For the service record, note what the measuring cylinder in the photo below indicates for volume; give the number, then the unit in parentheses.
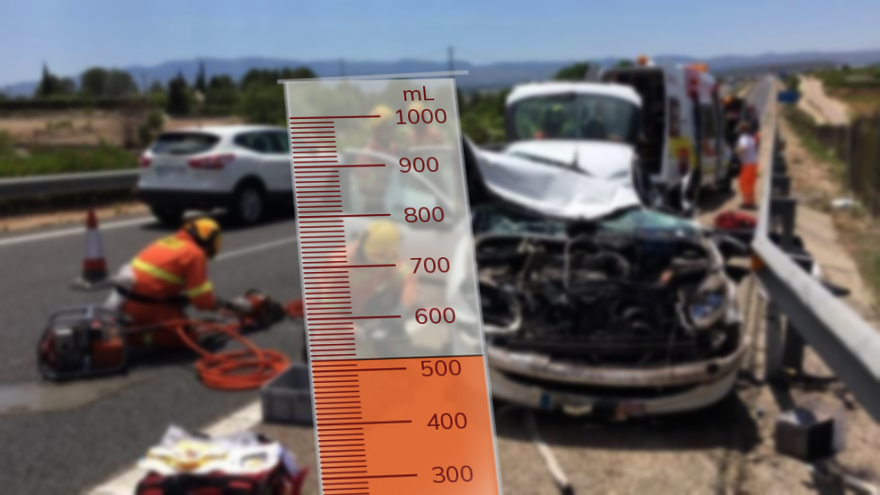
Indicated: 520 (mL)
